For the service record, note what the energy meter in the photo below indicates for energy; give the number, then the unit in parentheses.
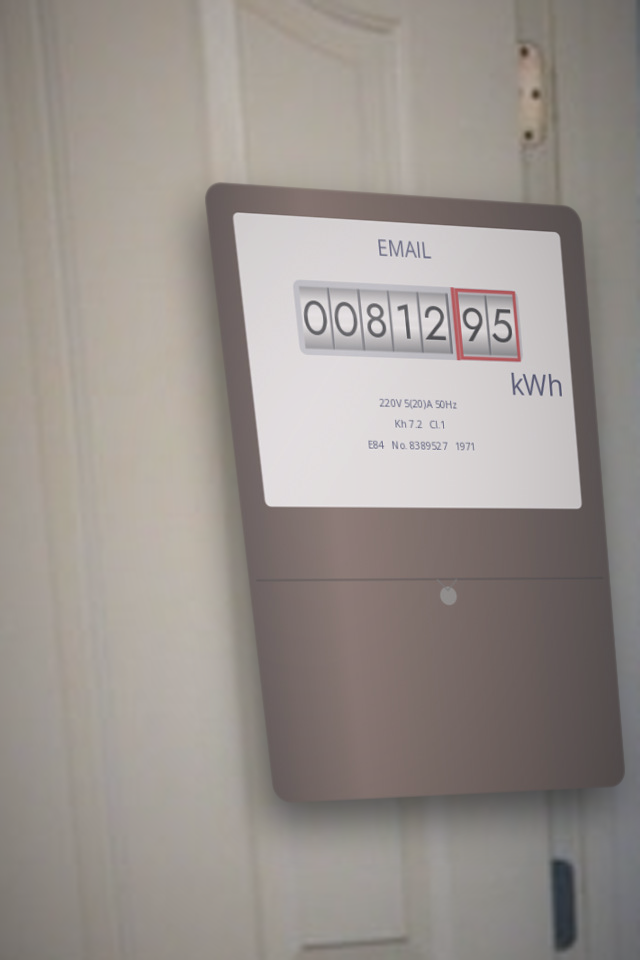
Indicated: 812.95 (kWh)
